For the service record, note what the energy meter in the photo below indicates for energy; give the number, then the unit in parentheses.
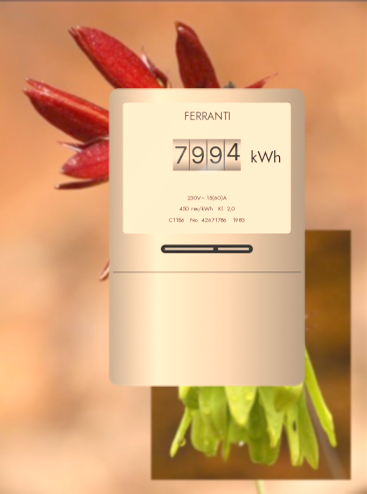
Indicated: 7994 (kWh)
